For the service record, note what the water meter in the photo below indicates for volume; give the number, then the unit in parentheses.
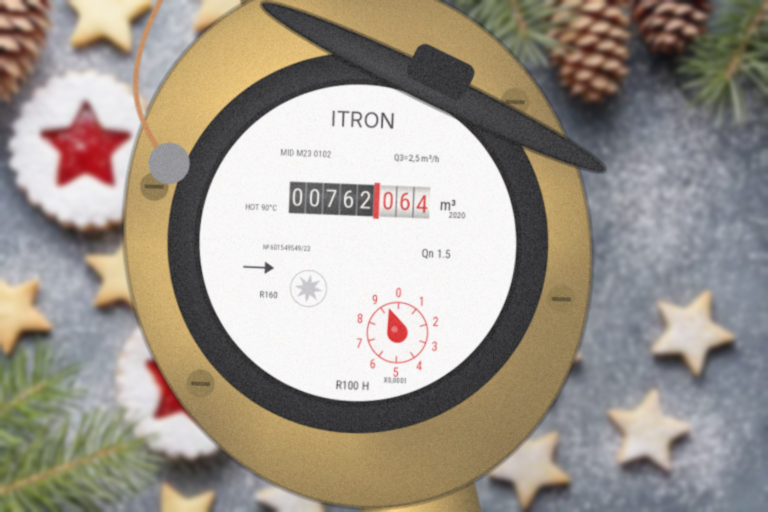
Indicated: 762.0639 (m³)
